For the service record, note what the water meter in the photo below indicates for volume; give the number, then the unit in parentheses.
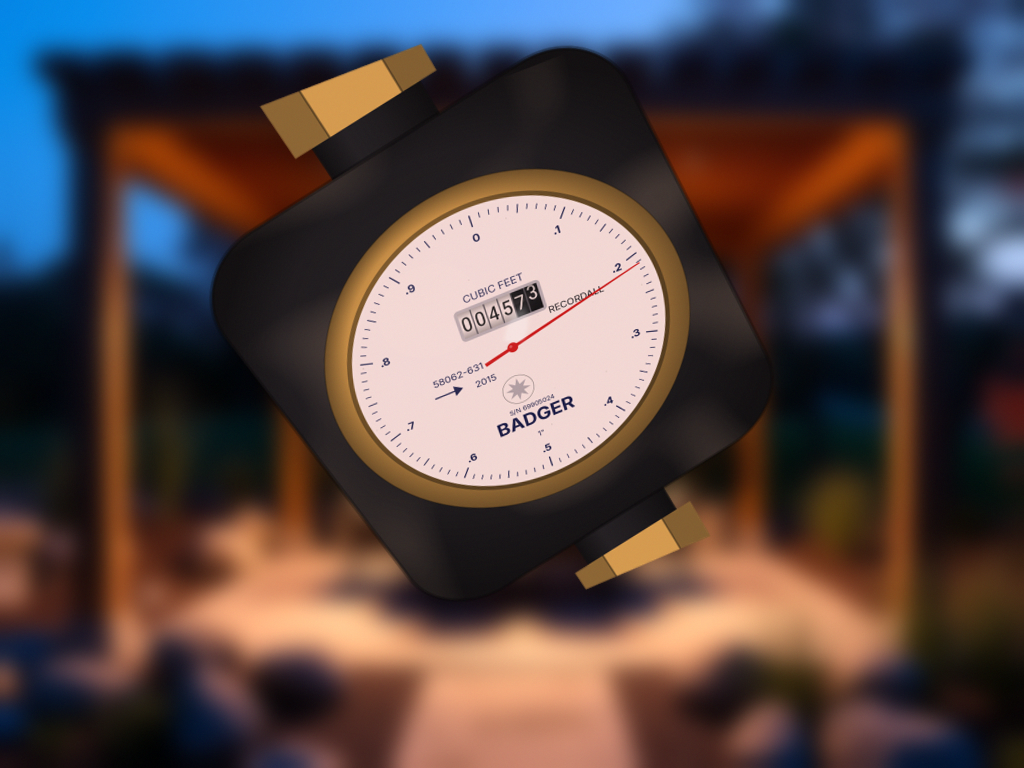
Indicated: 4573.21 (ft³)
